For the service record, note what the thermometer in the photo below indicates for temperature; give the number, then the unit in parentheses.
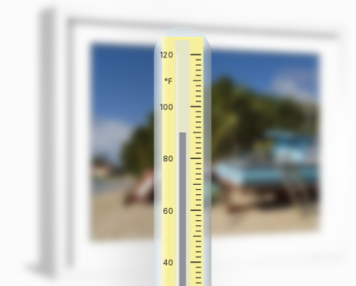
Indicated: 90 (°F)
